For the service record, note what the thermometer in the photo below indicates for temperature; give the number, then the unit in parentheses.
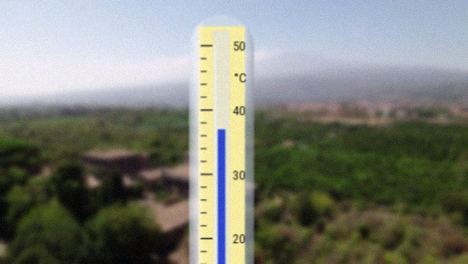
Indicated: 37 (°C)
